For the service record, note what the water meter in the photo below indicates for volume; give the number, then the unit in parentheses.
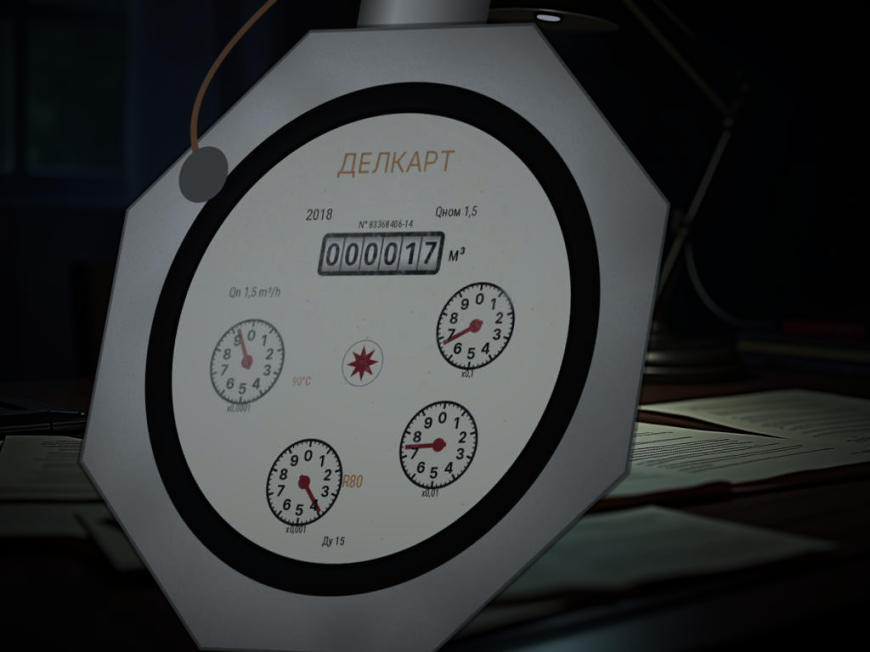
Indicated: 17.6739 (m³)
